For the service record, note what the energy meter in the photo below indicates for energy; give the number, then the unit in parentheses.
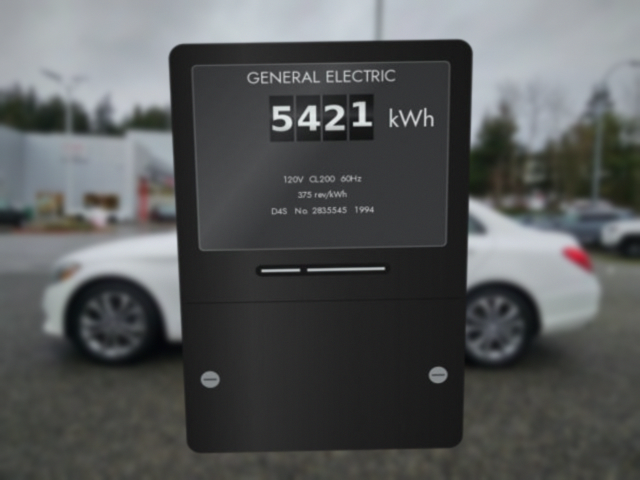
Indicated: 5421 (kWh)
